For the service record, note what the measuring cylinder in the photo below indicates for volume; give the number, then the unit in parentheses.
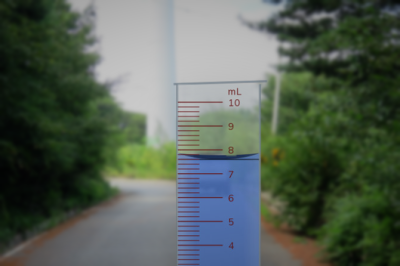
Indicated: 7.6 (mL)
